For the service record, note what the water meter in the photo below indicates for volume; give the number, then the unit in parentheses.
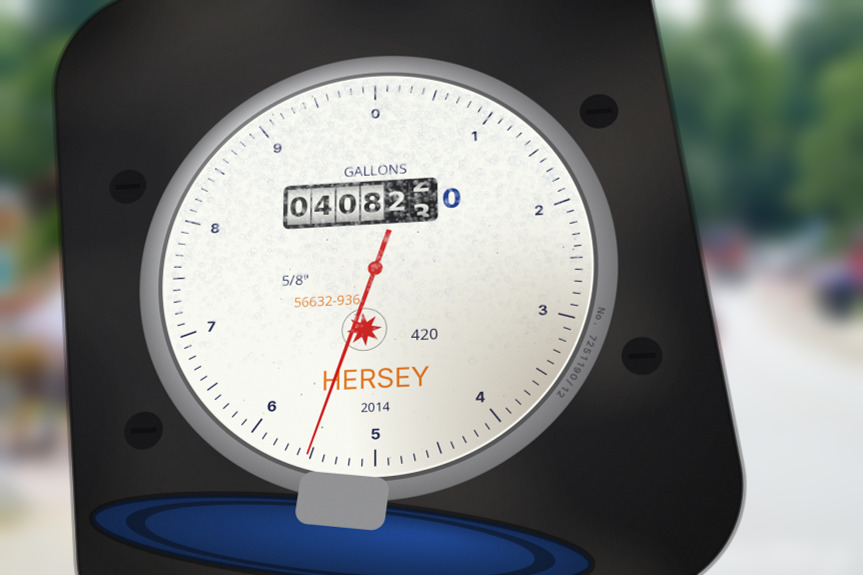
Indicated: 408225.5 (gal)
